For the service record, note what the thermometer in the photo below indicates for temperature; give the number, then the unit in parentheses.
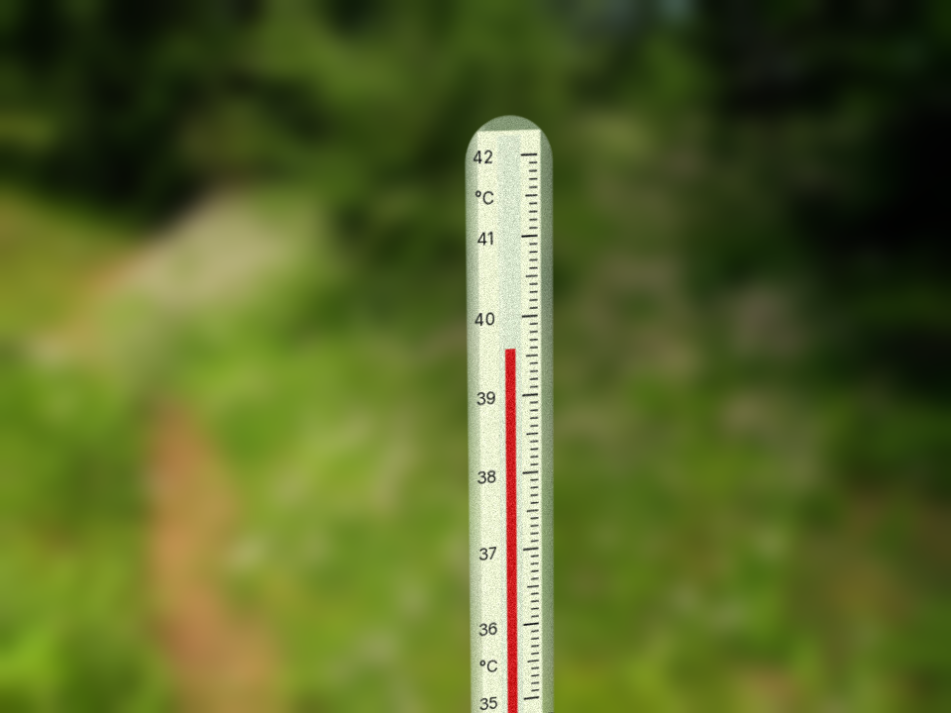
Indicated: 39.6 (°C)
